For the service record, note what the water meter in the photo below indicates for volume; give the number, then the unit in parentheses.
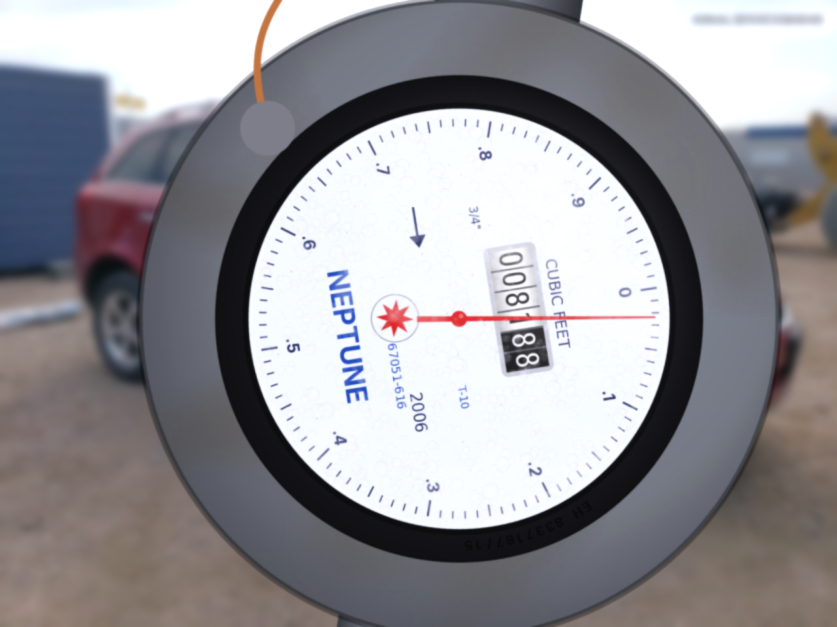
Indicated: 8188.02 (ft³)
